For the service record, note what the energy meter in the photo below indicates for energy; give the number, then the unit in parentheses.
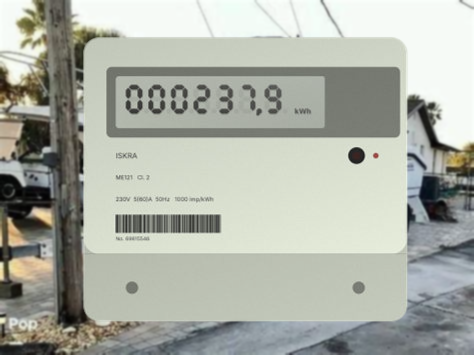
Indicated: 237.9 (kWh)
